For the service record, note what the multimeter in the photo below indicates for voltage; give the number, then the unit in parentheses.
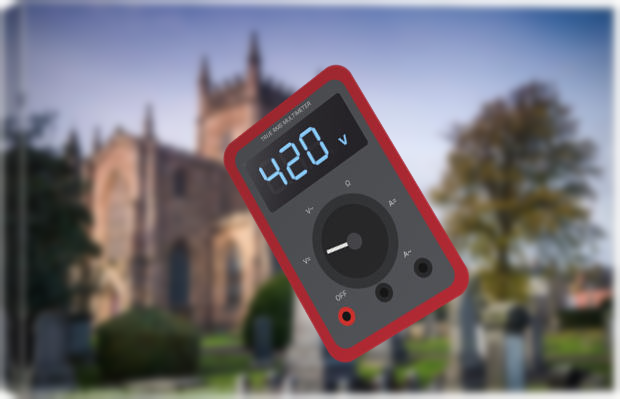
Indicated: 420 (V)
